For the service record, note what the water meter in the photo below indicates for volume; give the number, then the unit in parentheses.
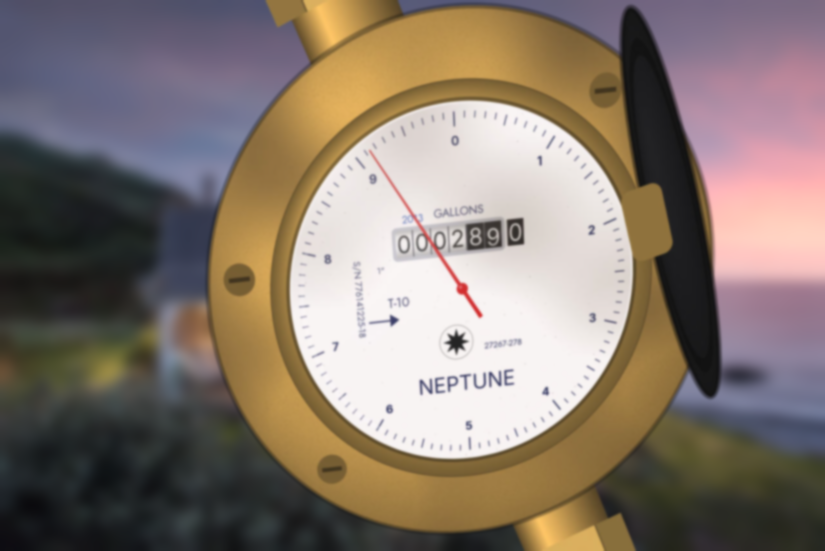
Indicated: 2889.1 (gal)
